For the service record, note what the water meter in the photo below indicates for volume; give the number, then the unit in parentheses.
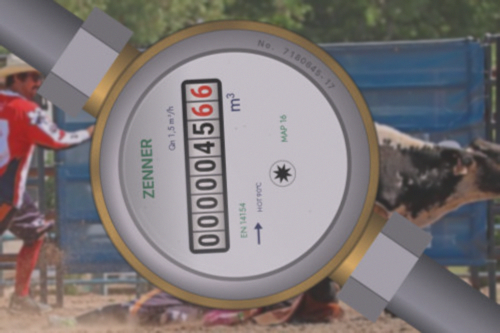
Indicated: 45.66 (m³)
